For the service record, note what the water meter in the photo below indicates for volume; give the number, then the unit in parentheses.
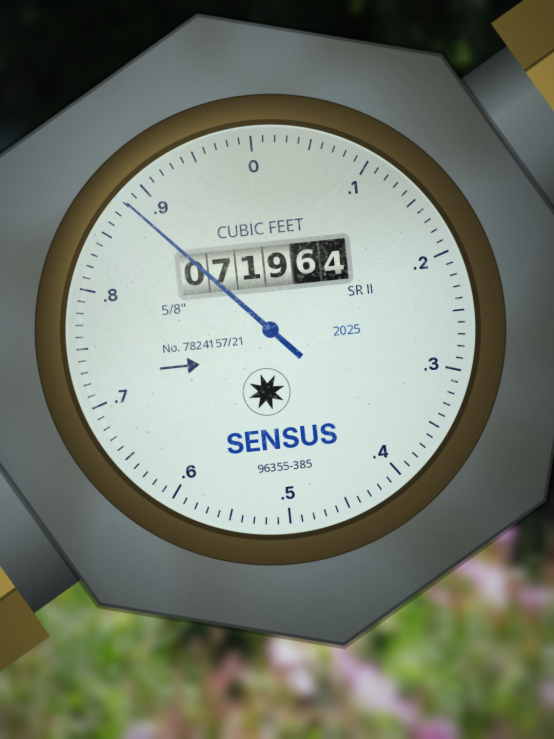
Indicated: 71963.88 (ft³)
